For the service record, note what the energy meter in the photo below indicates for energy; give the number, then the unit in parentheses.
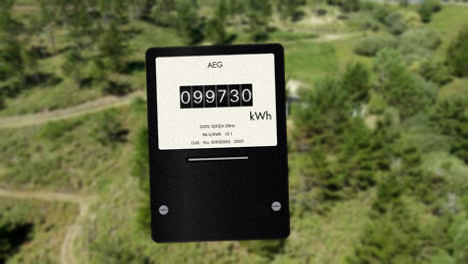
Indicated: 99730 (kWh)
